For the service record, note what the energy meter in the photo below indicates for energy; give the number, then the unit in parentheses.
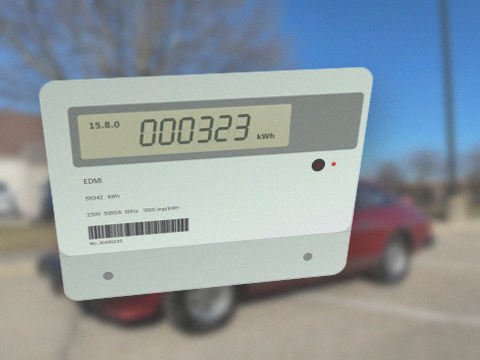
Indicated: 323 (kWh)
